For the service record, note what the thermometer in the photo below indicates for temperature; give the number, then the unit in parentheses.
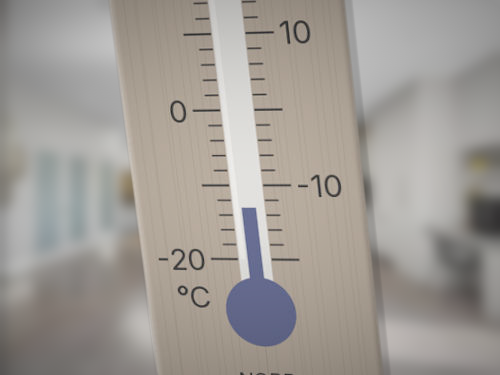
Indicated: -13 (°C)
